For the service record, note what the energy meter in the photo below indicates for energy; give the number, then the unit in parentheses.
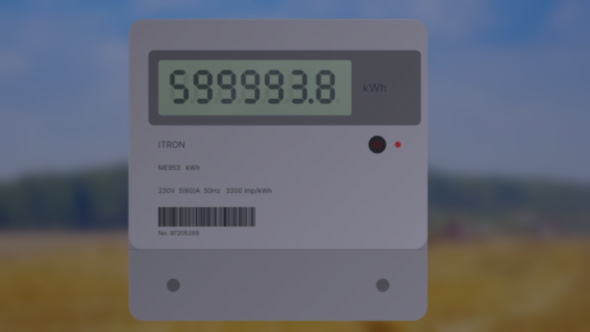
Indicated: 599993.8 (kWh)
